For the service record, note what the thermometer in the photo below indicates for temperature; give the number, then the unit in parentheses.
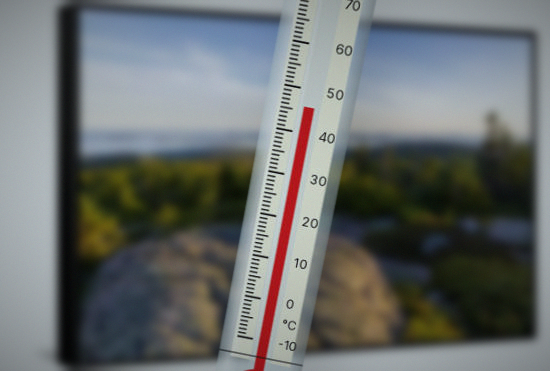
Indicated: 46 (°C)
